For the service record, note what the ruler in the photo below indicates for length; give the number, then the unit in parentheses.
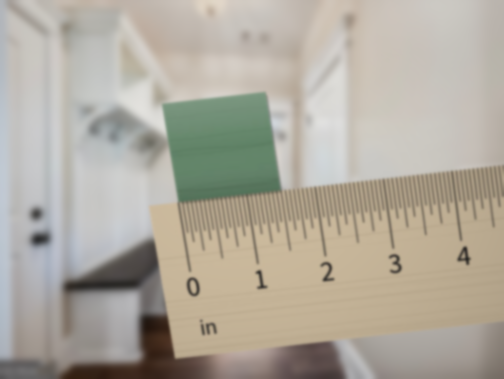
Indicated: 1.5 (in)
